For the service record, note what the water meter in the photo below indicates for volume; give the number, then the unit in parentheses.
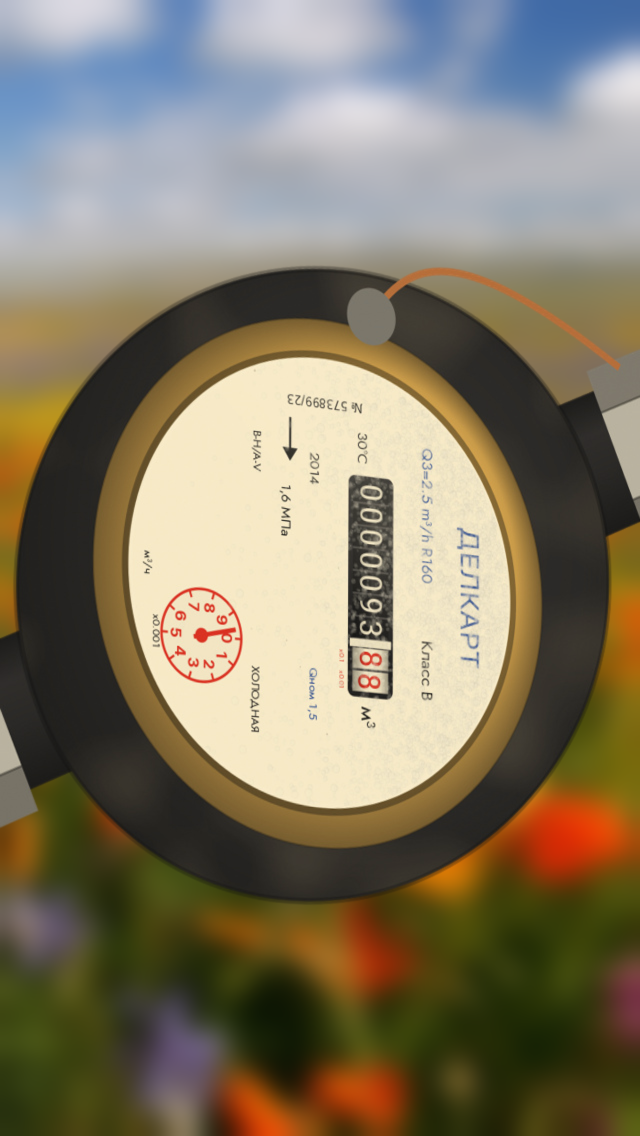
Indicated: 93.879 (m³)
